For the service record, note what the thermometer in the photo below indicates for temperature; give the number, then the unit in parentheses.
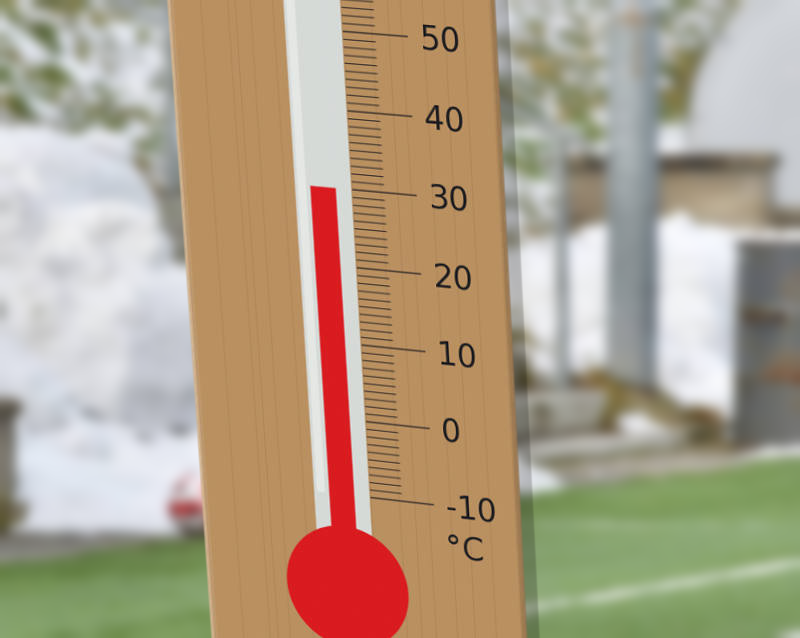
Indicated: 30 (°C)
